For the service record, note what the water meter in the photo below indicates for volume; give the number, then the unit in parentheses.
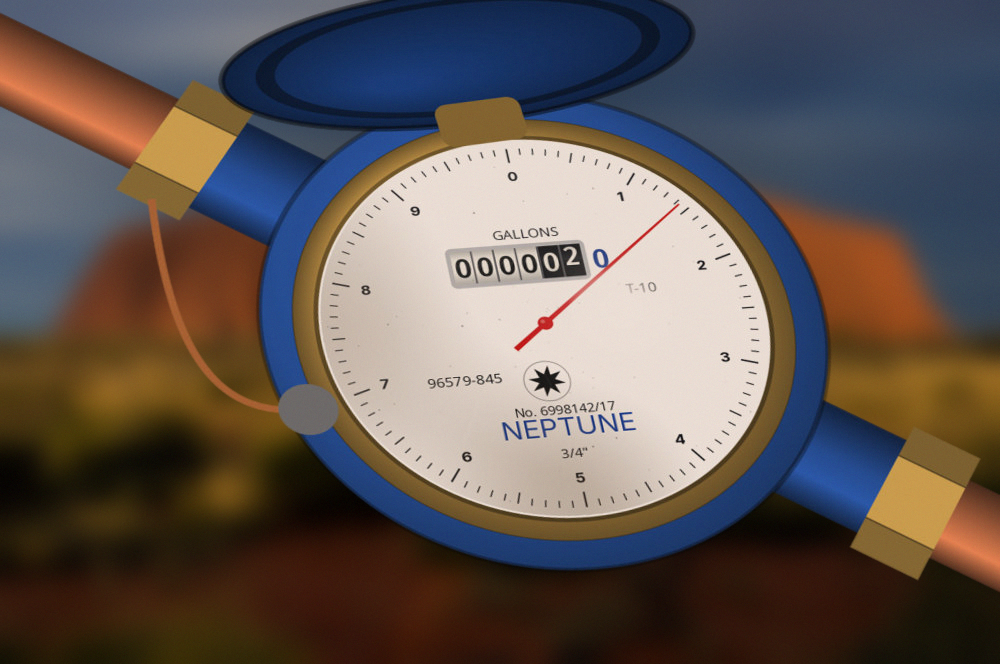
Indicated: 21.4 (gal)
